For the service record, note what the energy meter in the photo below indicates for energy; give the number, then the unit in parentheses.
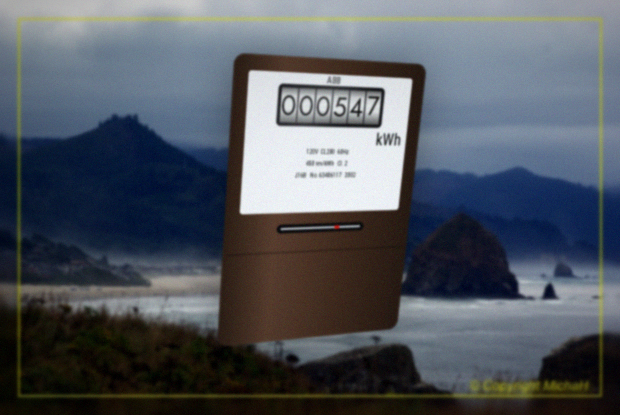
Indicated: 547 (kWh)
